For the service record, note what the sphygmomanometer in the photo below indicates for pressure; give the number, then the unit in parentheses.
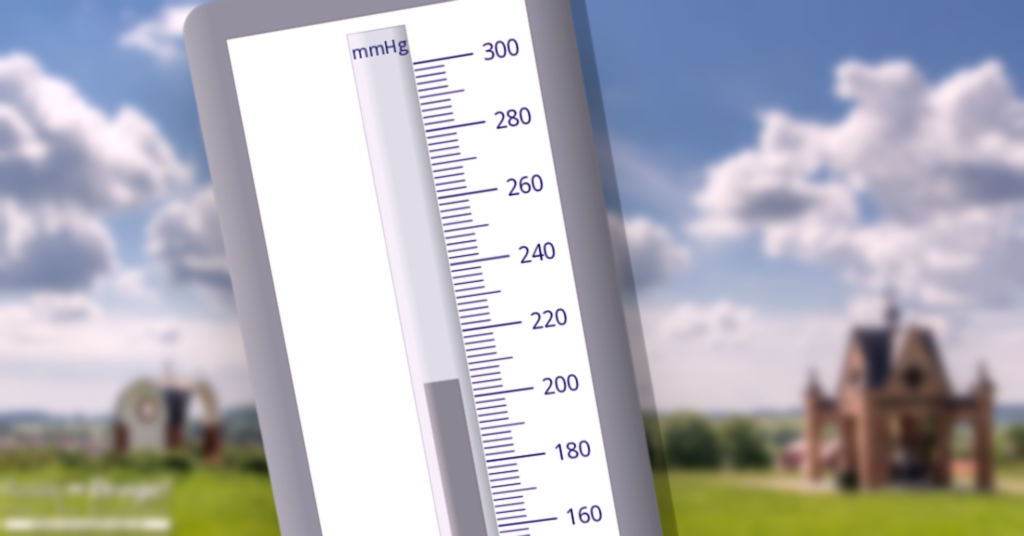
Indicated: 206 (mmHg)
